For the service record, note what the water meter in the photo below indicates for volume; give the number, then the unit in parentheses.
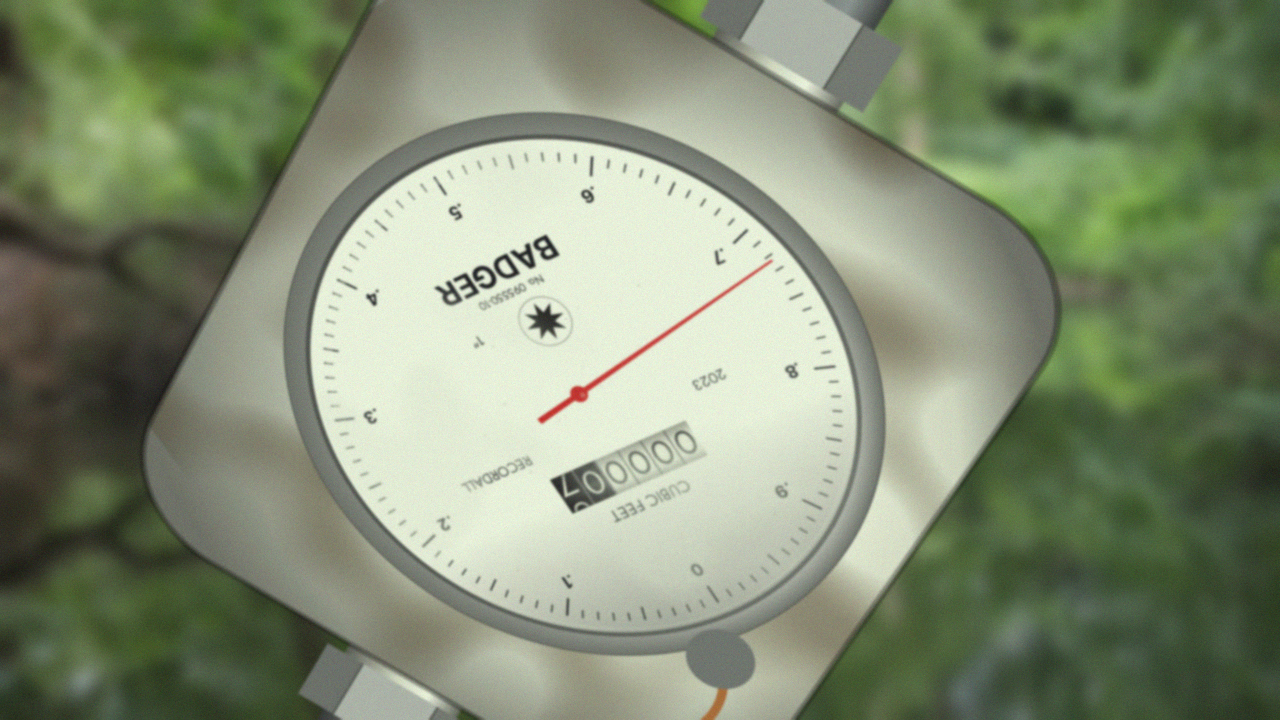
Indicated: 6.72 (ft³)
